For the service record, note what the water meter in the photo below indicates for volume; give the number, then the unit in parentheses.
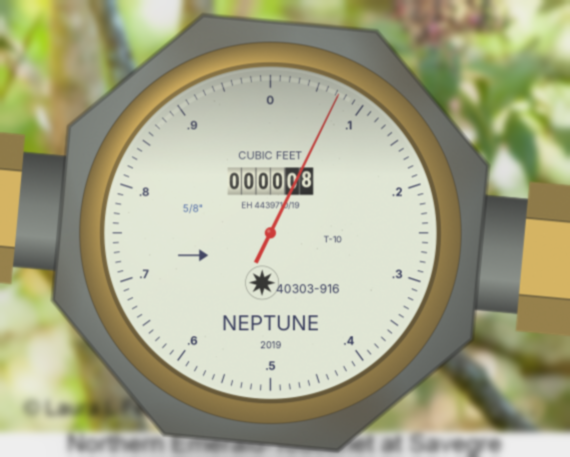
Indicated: 8.07 (ft³)
